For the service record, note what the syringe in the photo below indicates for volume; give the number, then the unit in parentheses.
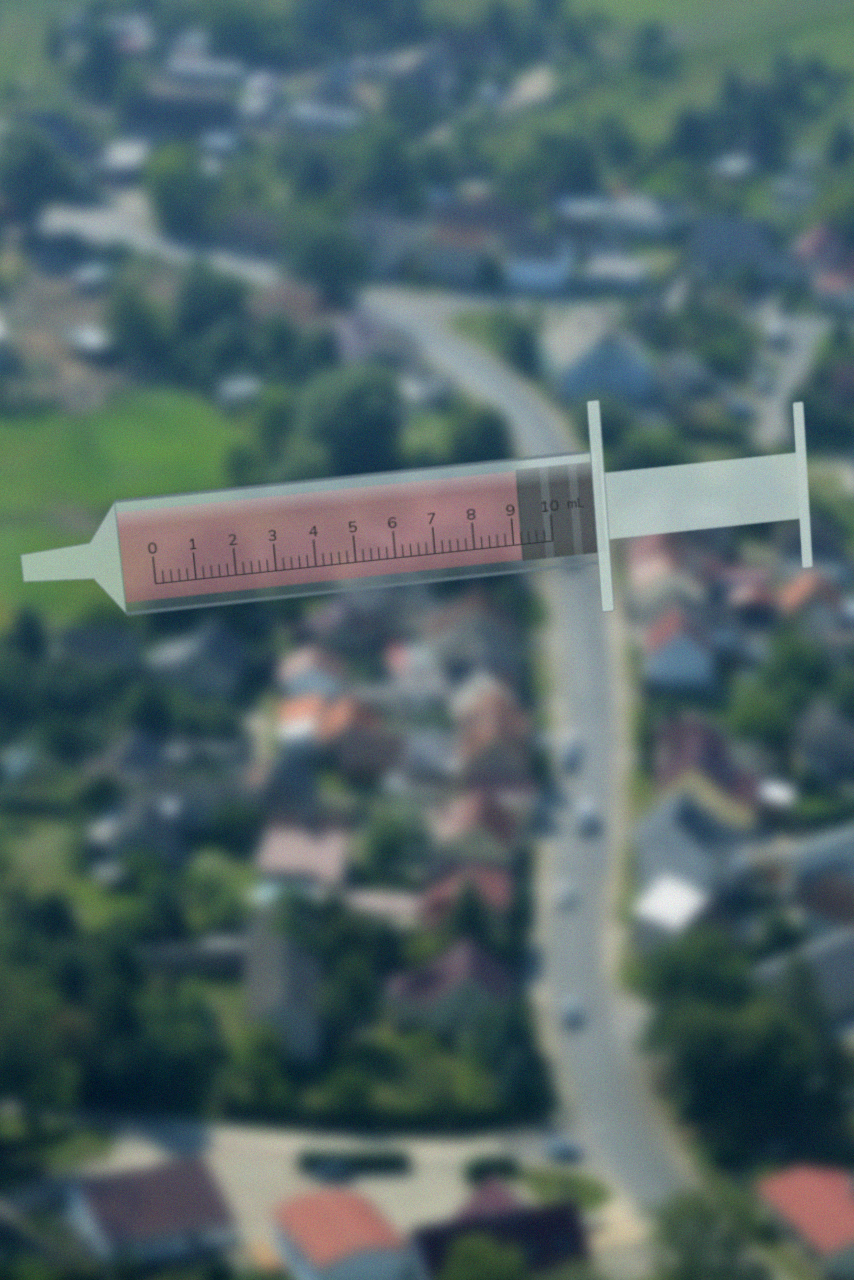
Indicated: 9.2 (mL)
